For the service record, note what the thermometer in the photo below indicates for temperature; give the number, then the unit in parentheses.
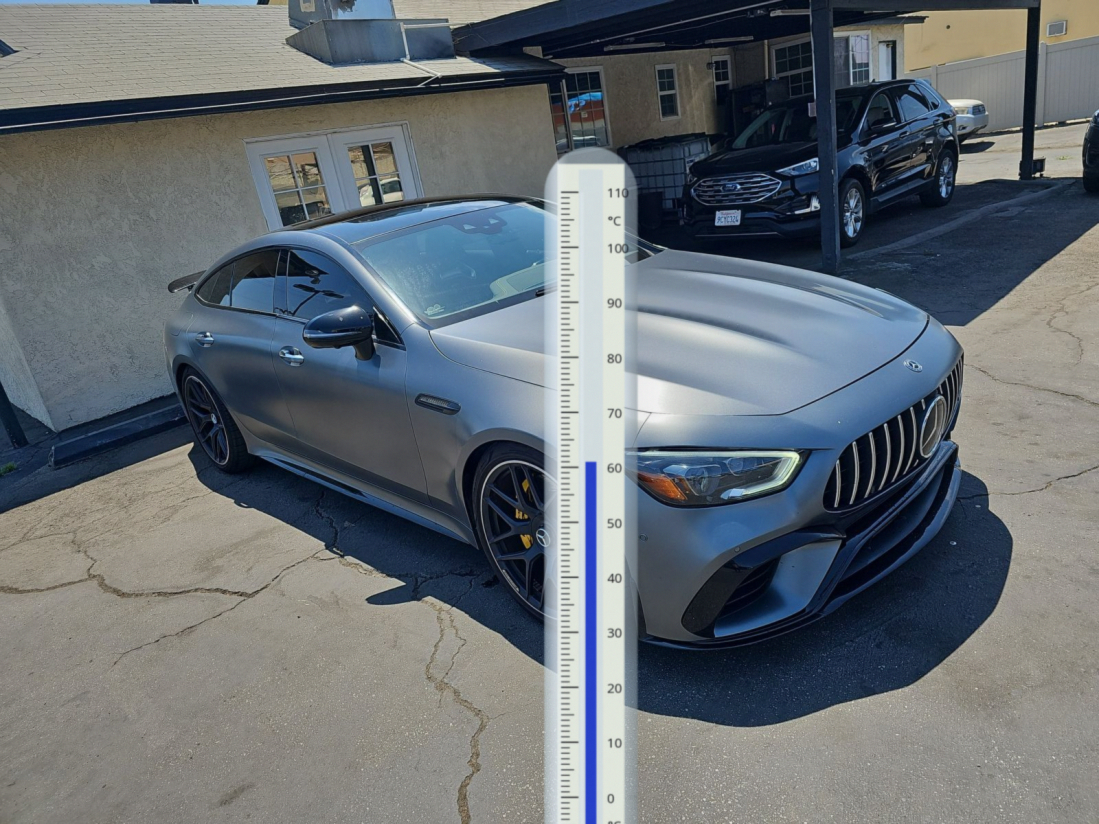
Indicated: 61 (°C)
